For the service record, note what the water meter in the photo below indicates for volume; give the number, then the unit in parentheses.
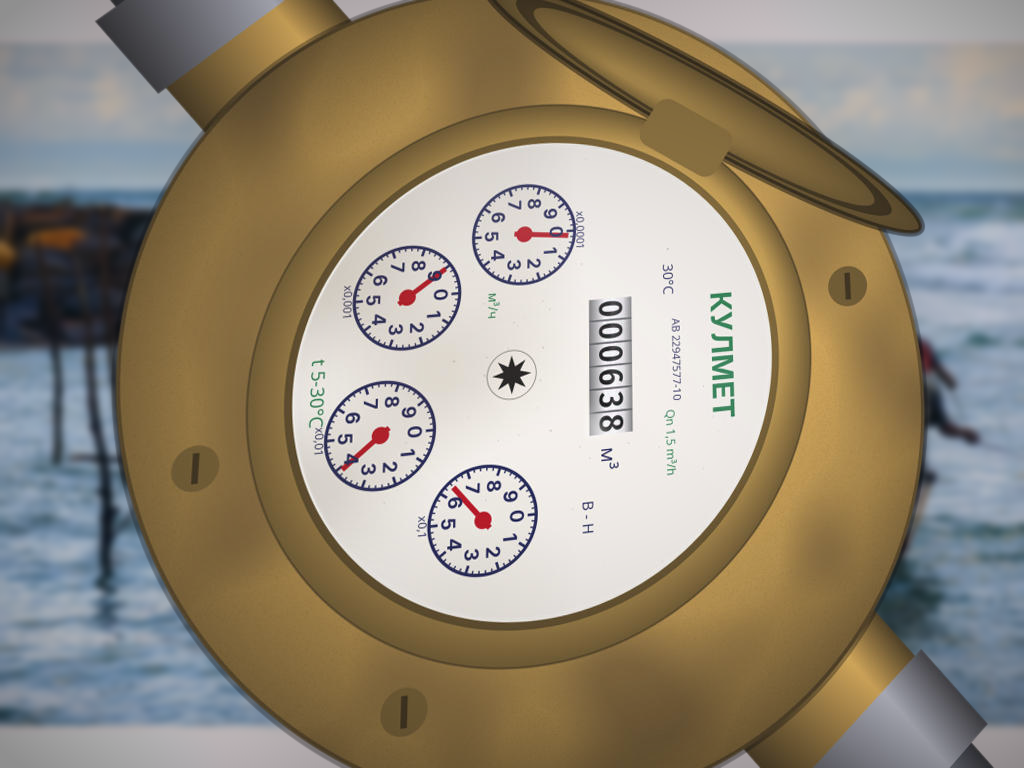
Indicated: 638.6390 (m³)
